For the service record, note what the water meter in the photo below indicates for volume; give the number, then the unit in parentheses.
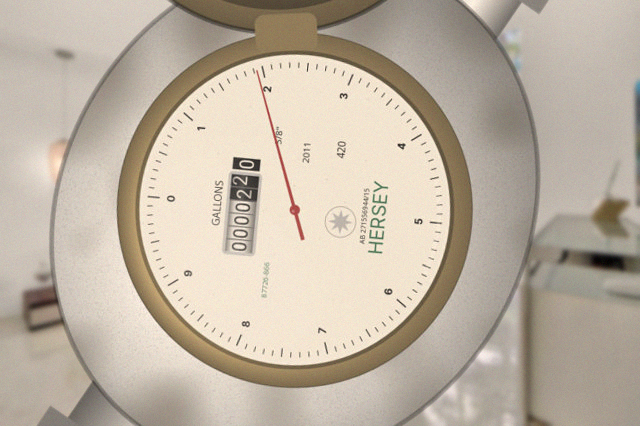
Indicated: 221.9 (gal)
